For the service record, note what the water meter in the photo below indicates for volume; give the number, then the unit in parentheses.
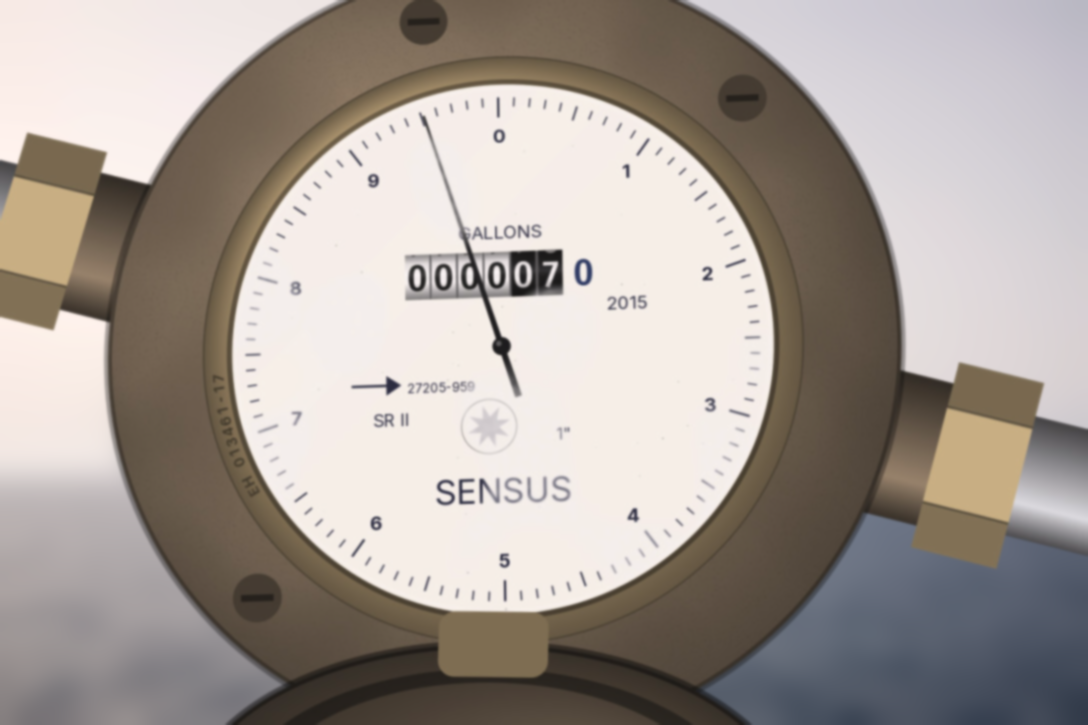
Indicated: 69.5 (gal)
